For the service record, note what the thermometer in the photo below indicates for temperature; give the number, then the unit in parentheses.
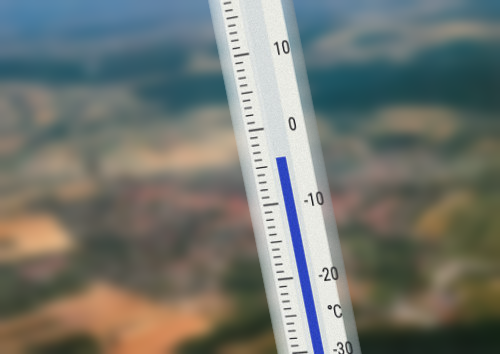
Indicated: -4 (°C)
